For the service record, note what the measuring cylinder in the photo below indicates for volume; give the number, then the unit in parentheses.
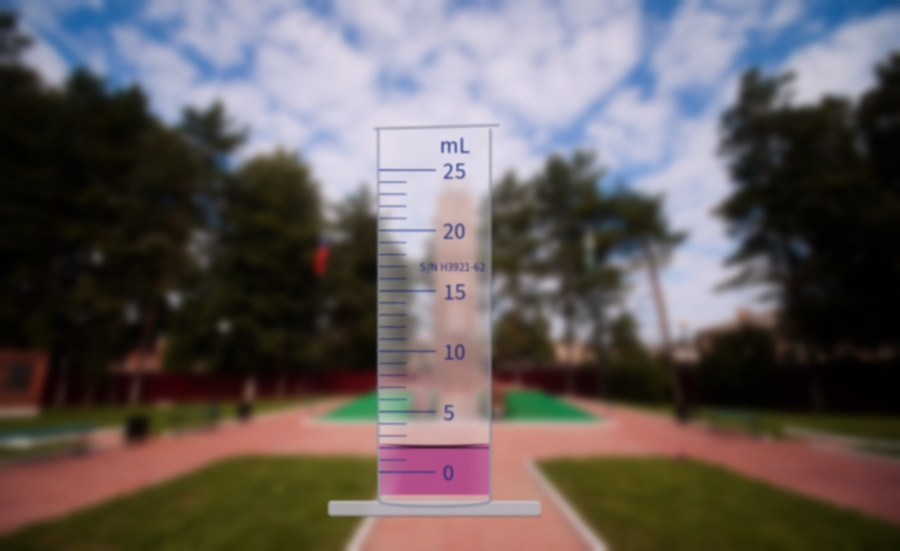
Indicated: 2 (mL)
